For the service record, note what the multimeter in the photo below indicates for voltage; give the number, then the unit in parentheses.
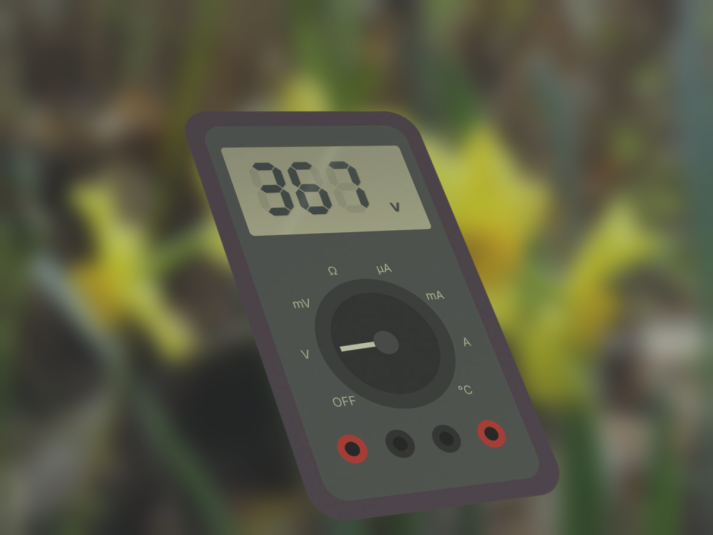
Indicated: 367 (V)
